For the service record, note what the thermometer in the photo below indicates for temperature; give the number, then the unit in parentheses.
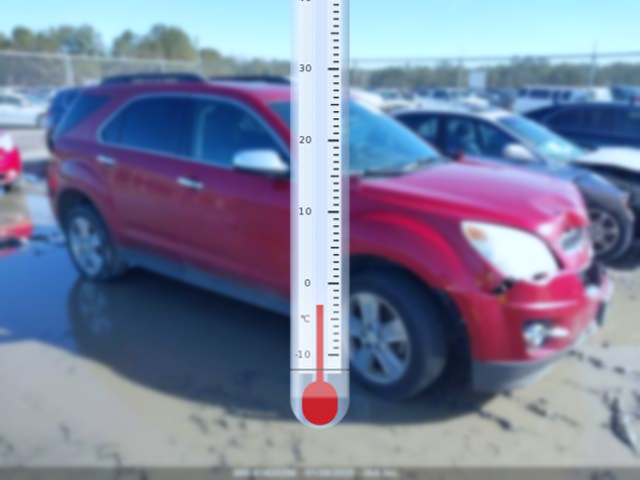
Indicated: -3 (°C)
